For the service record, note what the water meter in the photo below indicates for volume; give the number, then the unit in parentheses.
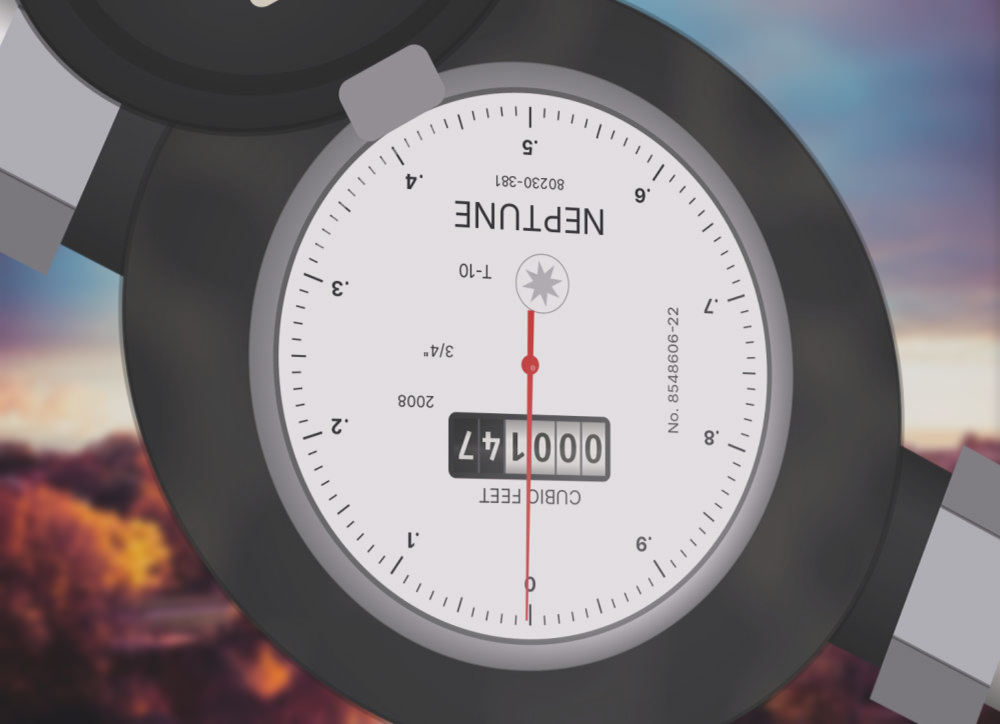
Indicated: 147.00 (ft³)
